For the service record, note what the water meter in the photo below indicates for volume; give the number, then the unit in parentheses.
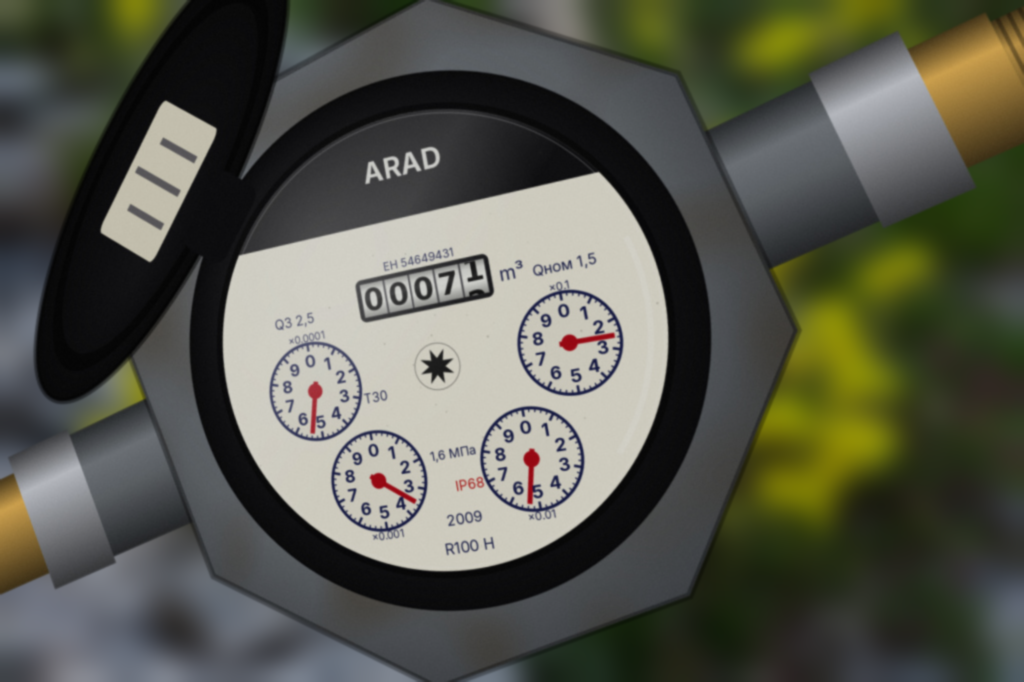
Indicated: 71.2535 (m³)
